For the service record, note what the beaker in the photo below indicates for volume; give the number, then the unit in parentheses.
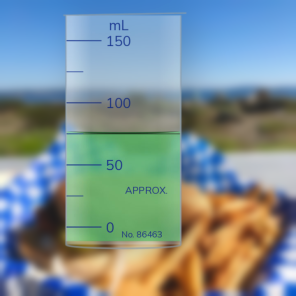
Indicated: 75 (mL)
